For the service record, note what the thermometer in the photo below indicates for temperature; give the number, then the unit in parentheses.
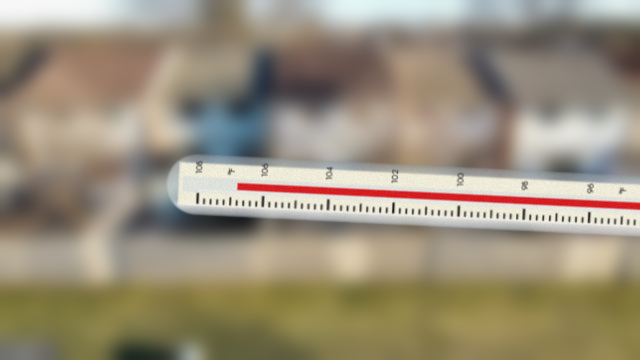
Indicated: 106.8 (°F)
